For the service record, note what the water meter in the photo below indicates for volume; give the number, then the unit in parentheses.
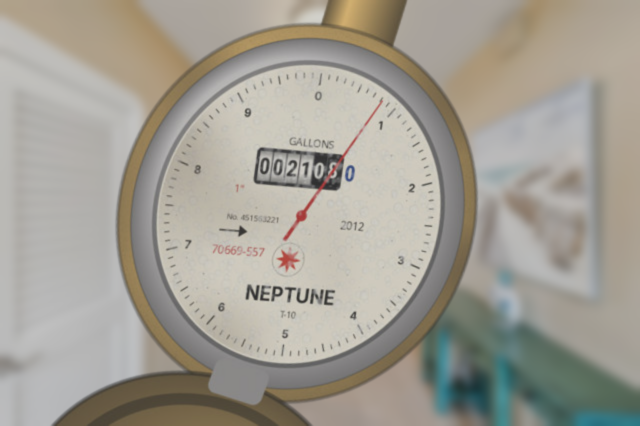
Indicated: 21080.8 (gal)
